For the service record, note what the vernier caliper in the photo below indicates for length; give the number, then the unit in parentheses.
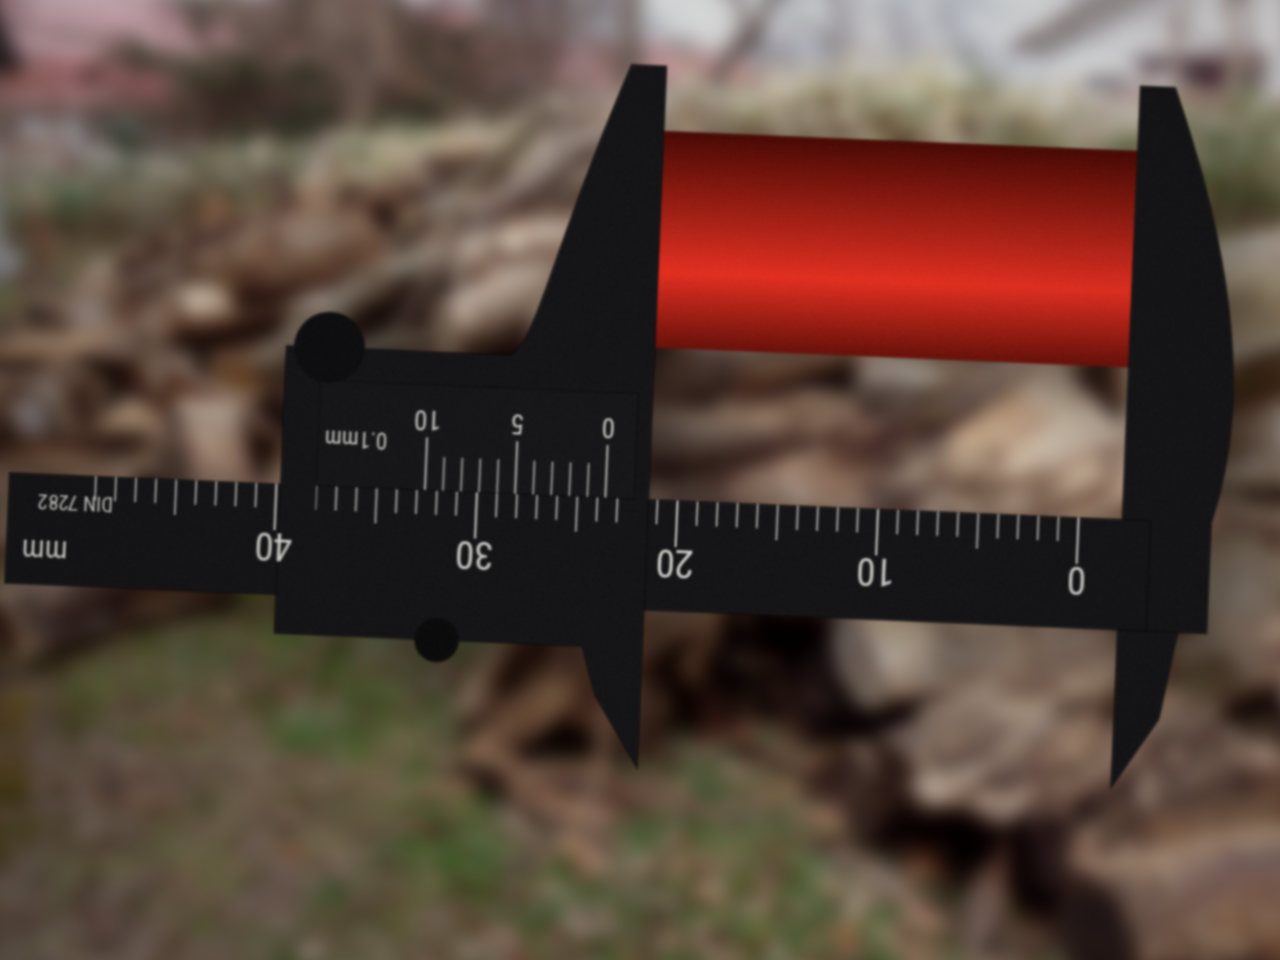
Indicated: 23.6 (mm)
